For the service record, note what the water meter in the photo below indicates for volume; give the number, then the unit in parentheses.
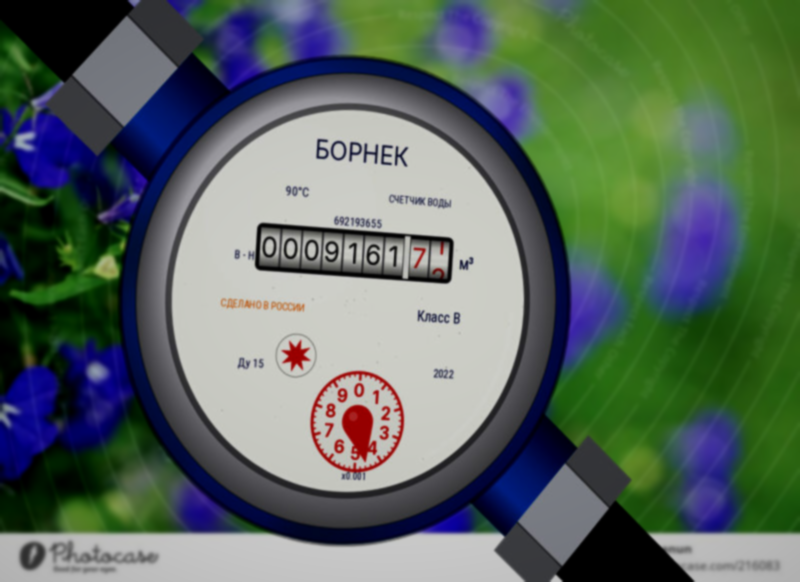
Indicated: 9161.714 (m³)
